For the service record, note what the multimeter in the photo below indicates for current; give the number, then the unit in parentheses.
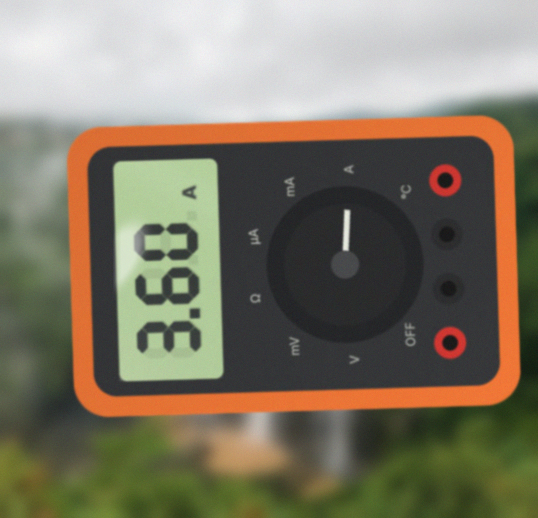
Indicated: 3.60 (A)
